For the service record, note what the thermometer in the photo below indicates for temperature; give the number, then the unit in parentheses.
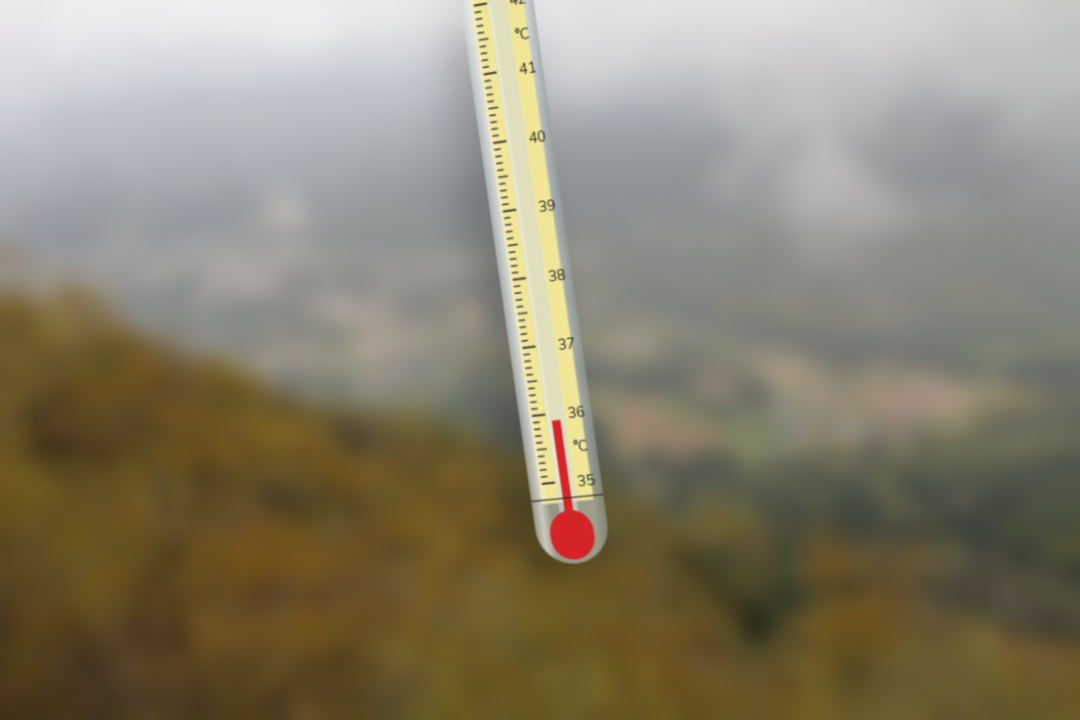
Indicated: 35.9 (°C)
